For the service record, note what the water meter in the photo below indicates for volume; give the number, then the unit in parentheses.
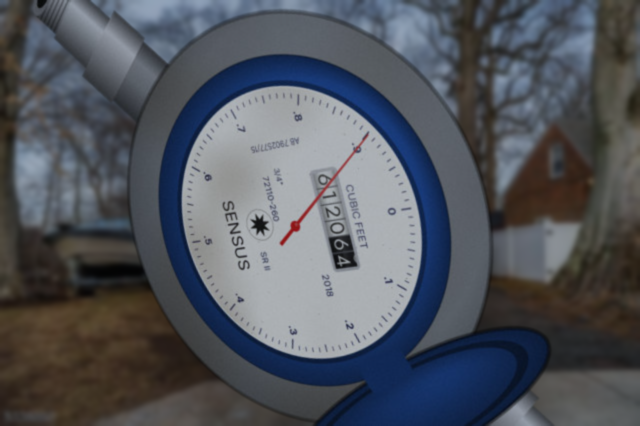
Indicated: 612063.90 (ft³)
